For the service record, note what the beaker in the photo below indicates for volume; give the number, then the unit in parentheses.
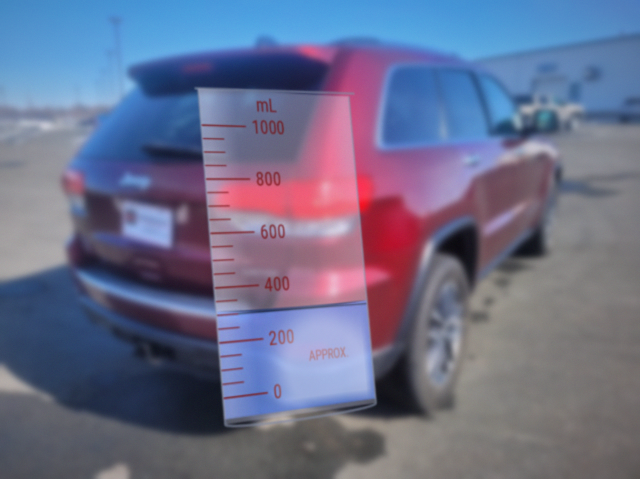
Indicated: 300 (mL)
